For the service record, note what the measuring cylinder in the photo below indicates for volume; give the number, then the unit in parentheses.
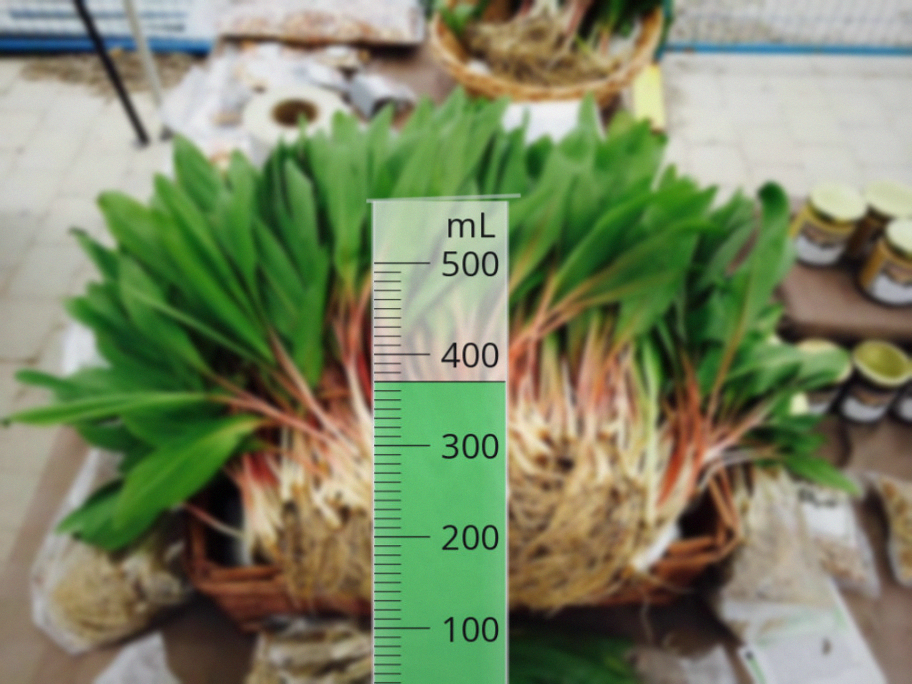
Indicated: 370 (mL)
